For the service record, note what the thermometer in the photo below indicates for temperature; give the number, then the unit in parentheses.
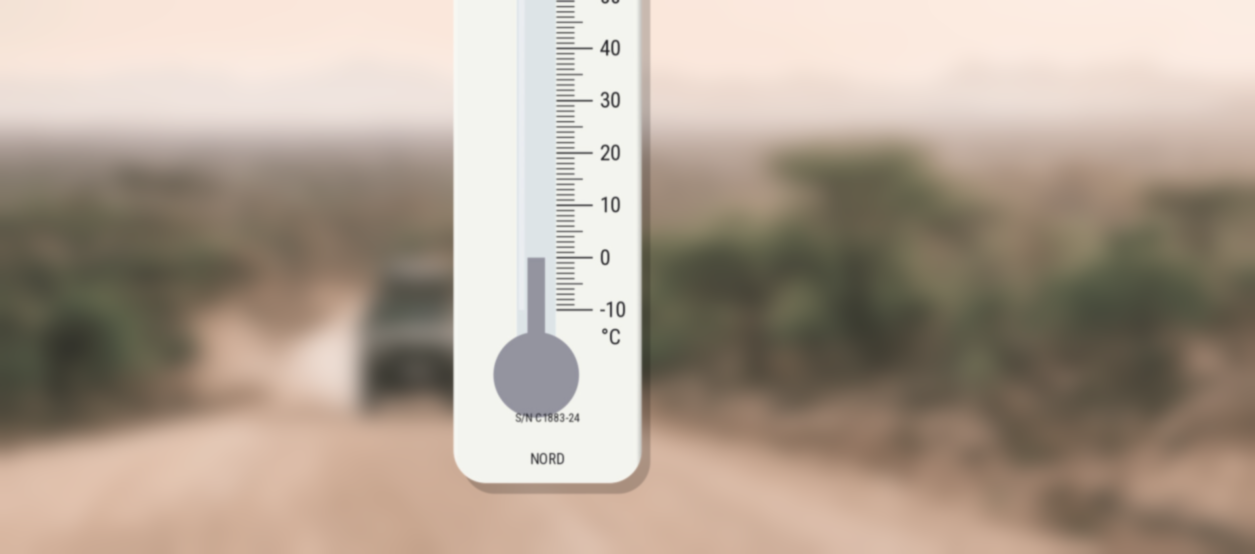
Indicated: 0 (°C)
